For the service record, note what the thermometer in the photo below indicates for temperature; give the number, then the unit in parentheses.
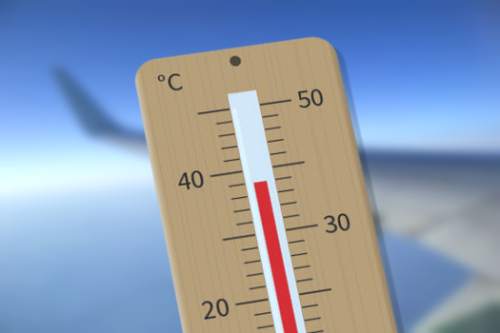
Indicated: 38 (°C)
